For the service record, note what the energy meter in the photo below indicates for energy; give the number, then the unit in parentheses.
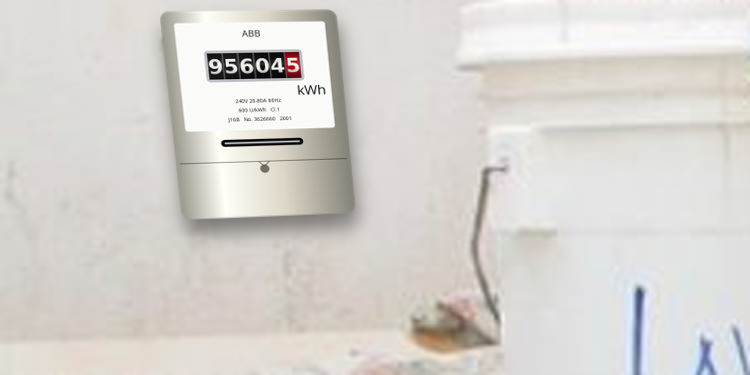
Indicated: 95604.5 (kWh)
